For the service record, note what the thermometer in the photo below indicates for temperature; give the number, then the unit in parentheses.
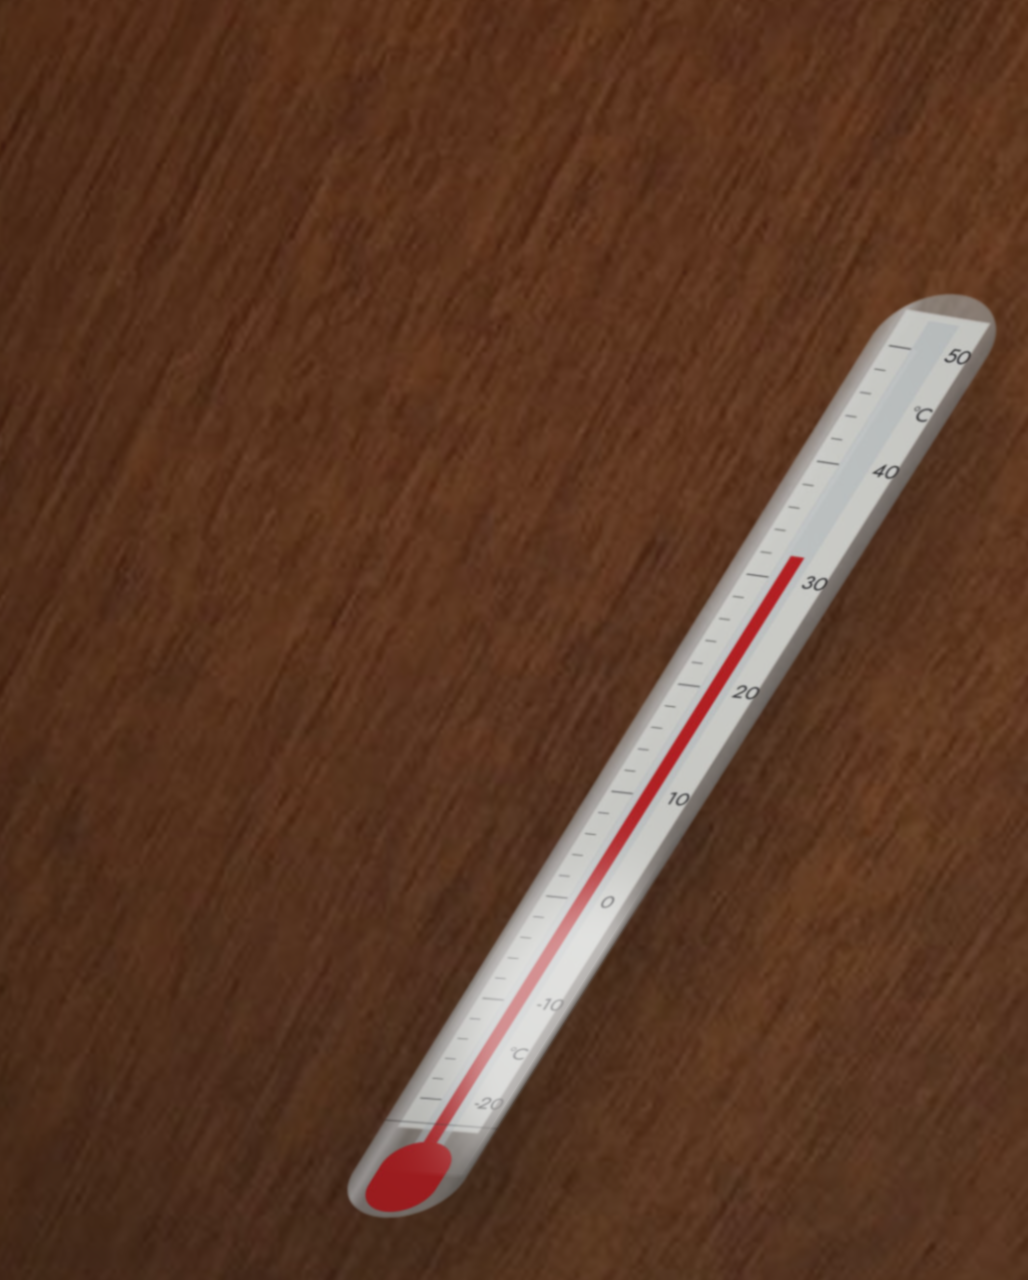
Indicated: 32 (°C)
